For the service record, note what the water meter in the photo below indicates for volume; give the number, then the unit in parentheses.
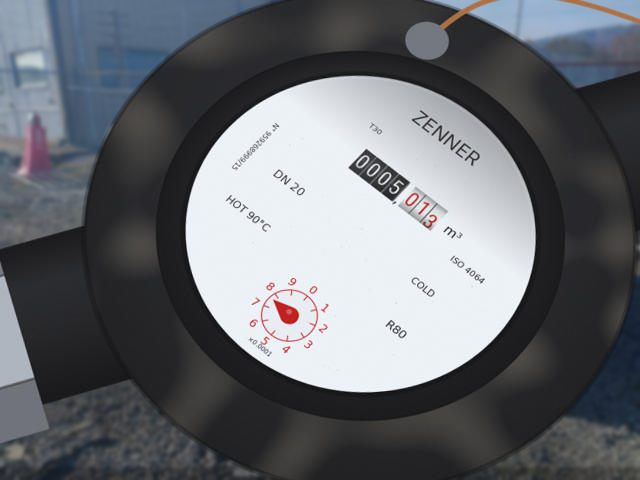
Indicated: 5.0127 (m³)
